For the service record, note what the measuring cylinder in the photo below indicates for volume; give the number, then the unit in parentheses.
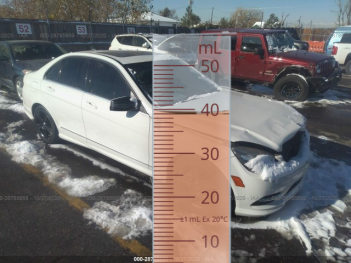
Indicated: 39 (mL)
